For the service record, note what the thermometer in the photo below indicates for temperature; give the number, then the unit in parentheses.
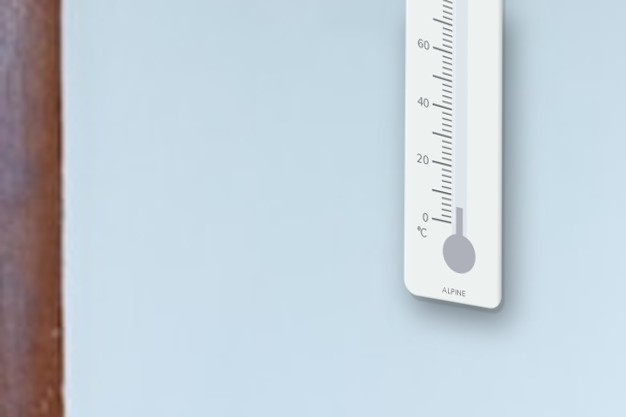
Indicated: 6 (°C)
